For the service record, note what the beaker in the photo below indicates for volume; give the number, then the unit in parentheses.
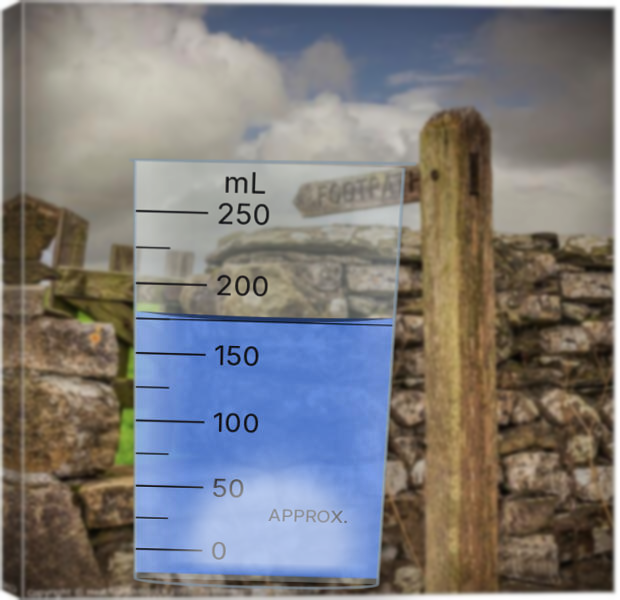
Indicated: 175 (mL)
